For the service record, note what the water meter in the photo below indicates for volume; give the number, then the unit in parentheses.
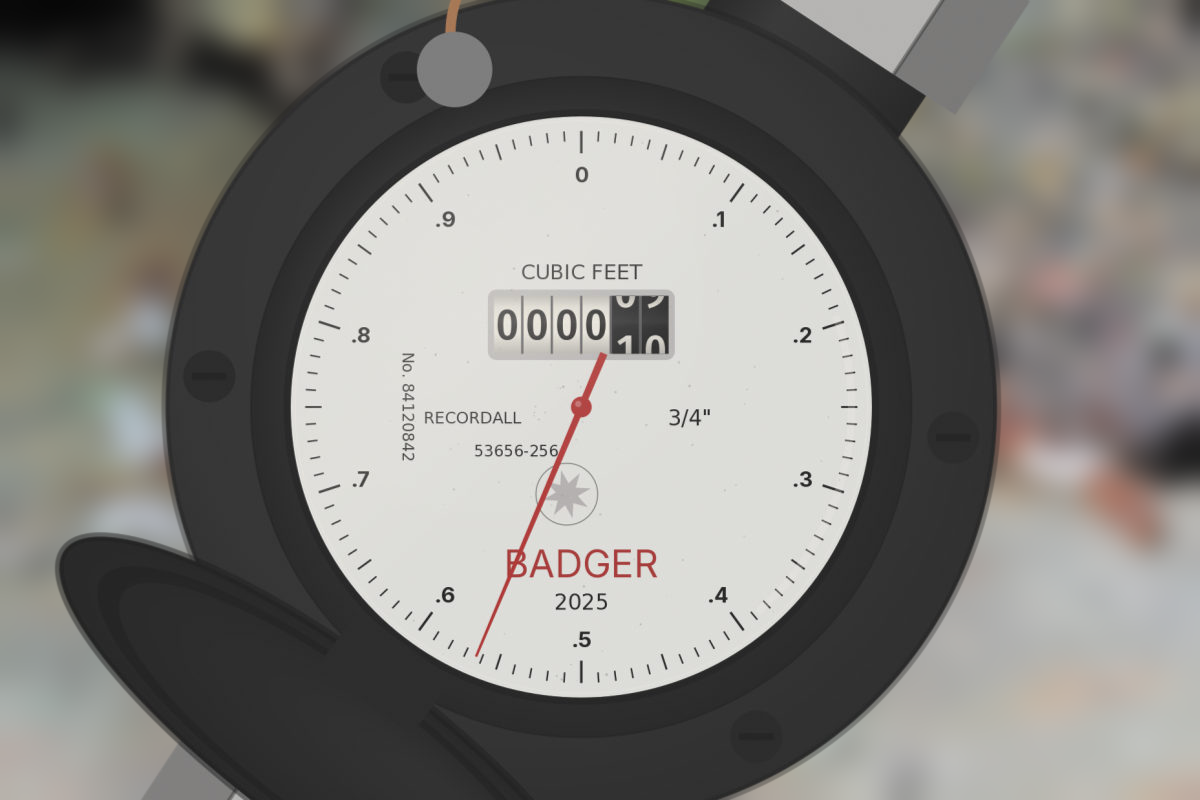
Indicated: 9.56 (ft³)
